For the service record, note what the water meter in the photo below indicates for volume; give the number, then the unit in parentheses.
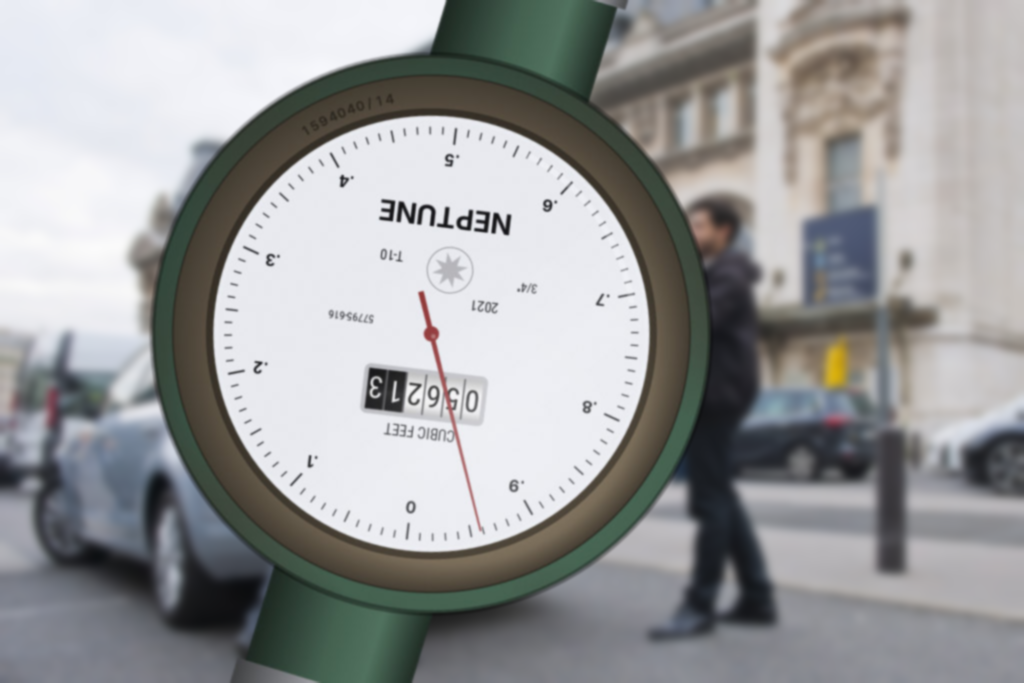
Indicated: 56212.94 (ft³)
